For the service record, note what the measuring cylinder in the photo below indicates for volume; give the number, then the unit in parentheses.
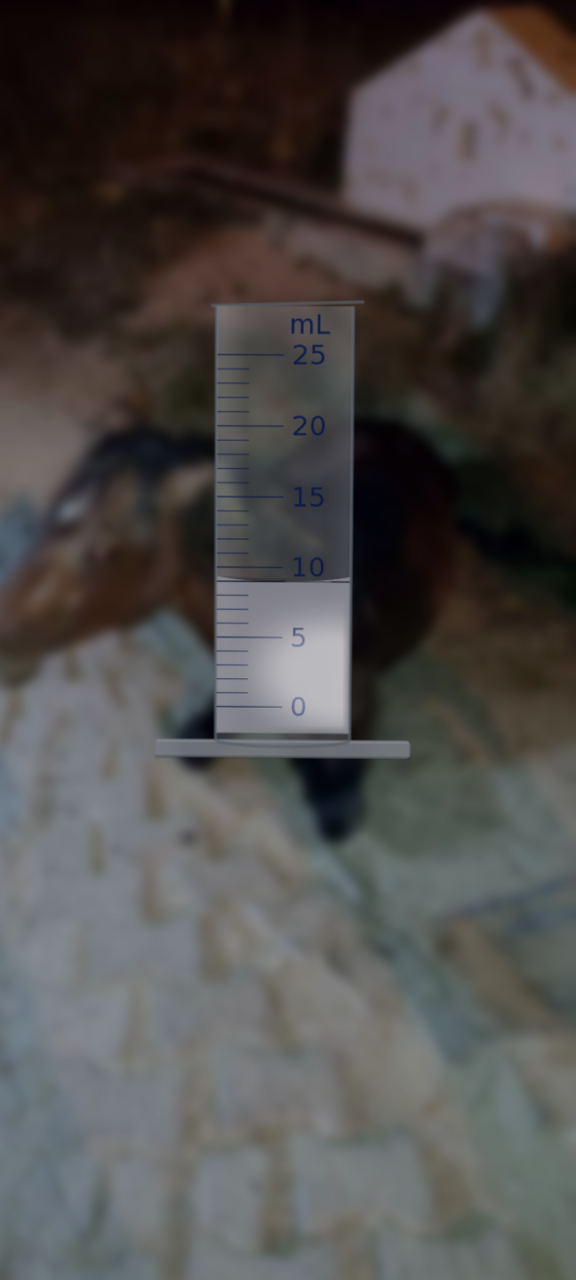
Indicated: 9 (mL)
